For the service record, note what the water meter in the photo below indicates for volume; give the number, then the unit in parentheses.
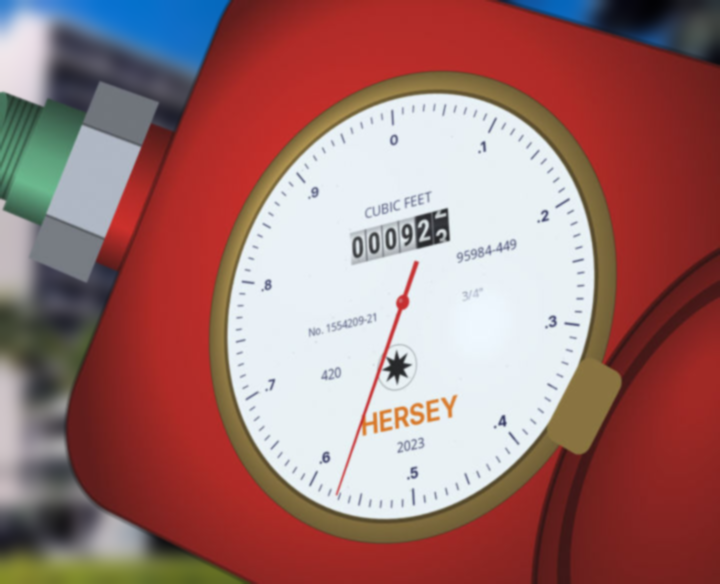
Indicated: 922.57 (ft³)
